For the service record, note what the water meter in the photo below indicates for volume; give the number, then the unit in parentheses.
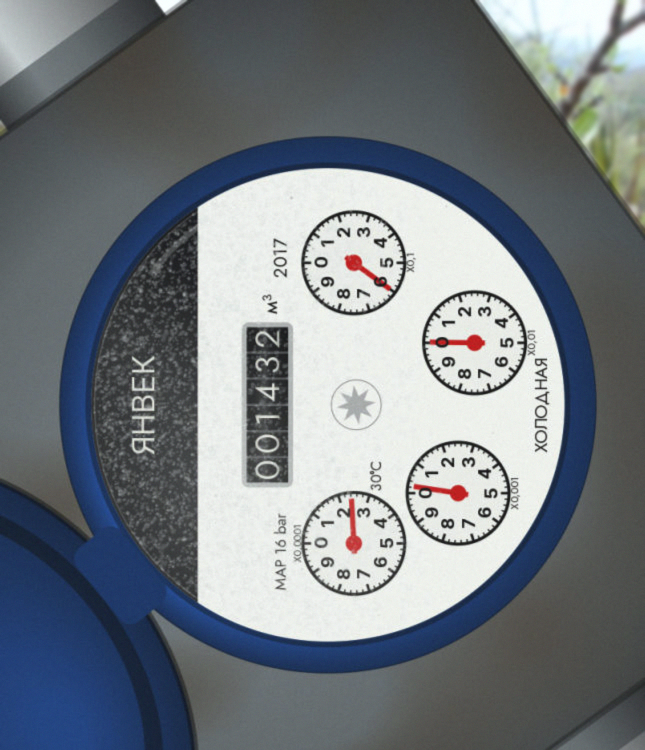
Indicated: 1432.6002 (m³)
